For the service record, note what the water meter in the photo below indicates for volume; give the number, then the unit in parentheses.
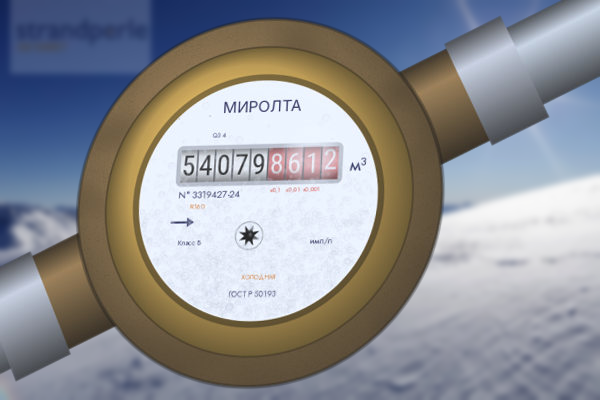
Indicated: 54079.8612 (m³)
